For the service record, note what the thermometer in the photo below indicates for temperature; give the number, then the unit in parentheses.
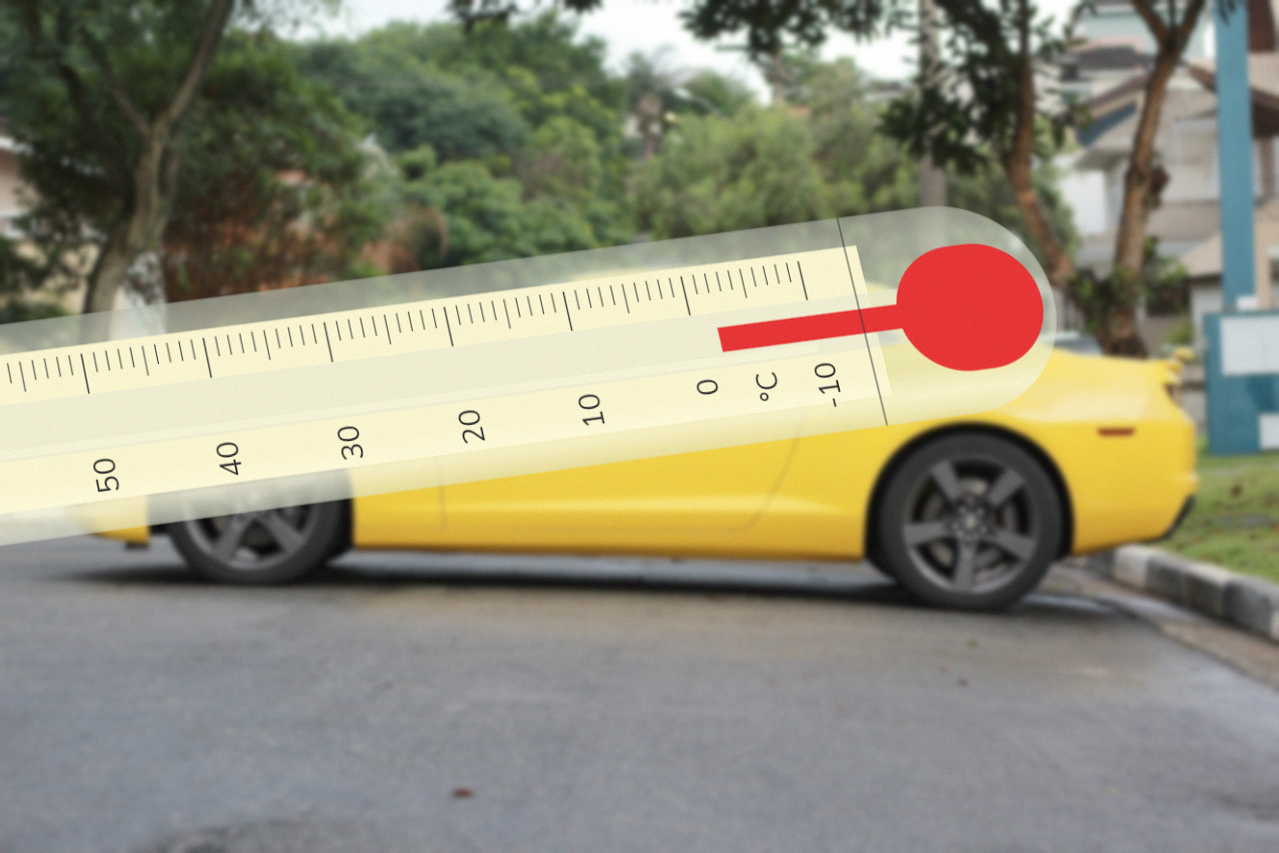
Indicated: -2 (°C)
